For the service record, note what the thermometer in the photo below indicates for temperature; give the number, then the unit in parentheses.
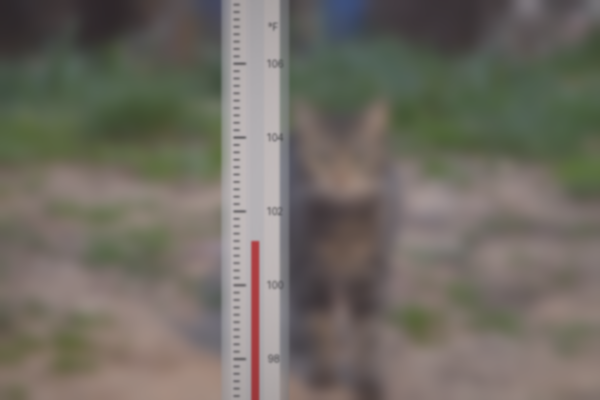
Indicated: 101.2 (°F)
